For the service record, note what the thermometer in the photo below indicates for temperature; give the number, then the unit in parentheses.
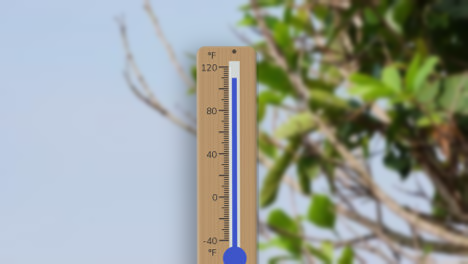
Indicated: 110 (°F)
